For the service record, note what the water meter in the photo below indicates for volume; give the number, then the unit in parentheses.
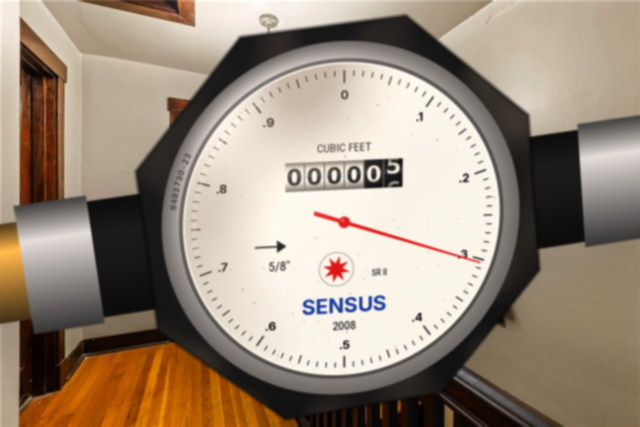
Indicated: 5.30 (ft³)
